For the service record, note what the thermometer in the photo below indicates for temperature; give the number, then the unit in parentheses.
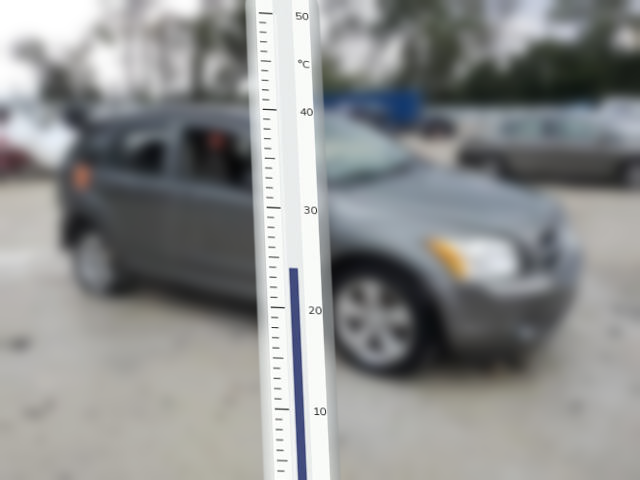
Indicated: 24 (°C)
